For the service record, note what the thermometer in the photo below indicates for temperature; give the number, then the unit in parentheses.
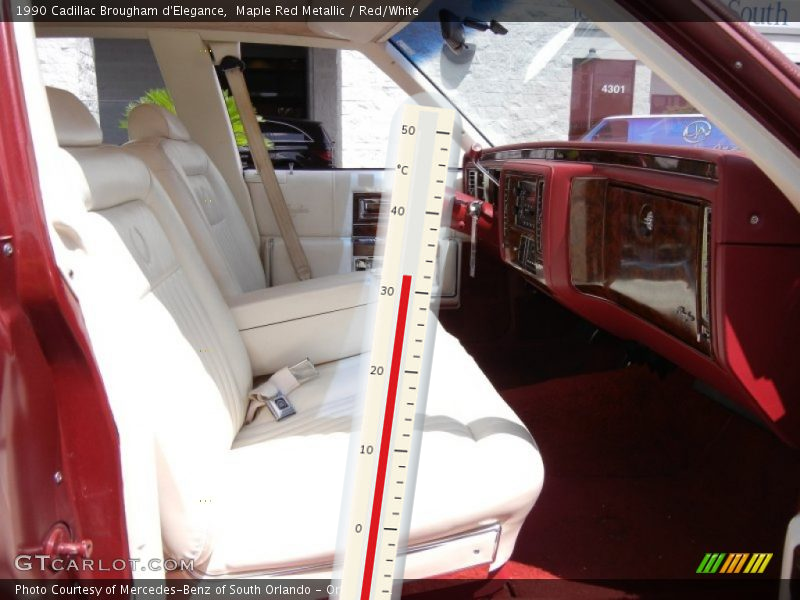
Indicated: 32 (°C)
